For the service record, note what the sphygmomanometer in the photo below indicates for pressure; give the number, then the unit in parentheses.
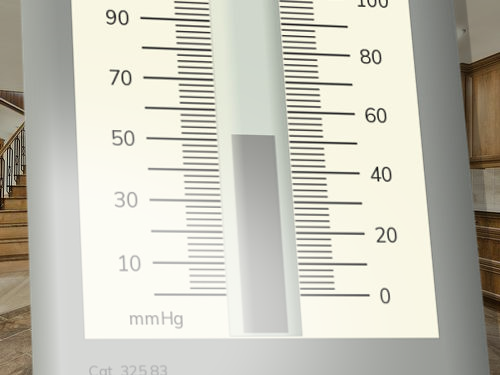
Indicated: 52 (mmHg)
